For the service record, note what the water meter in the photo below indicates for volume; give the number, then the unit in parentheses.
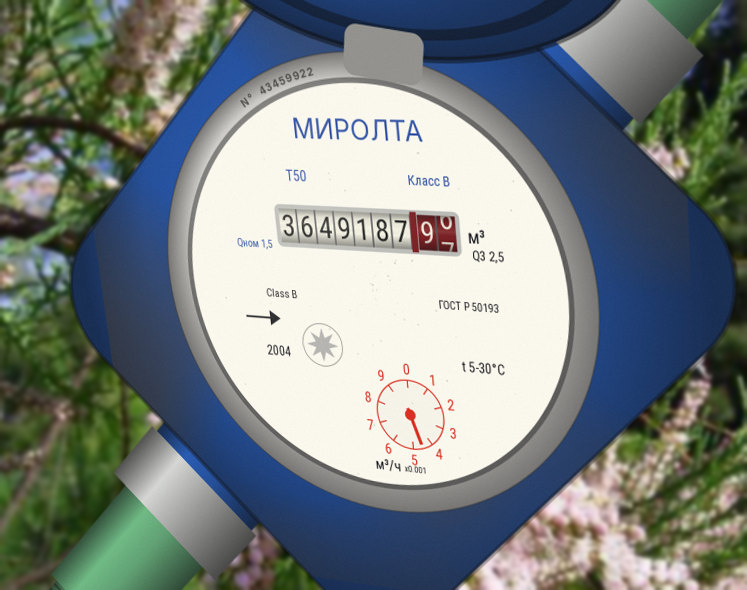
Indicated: 3649187.964 (m³)
